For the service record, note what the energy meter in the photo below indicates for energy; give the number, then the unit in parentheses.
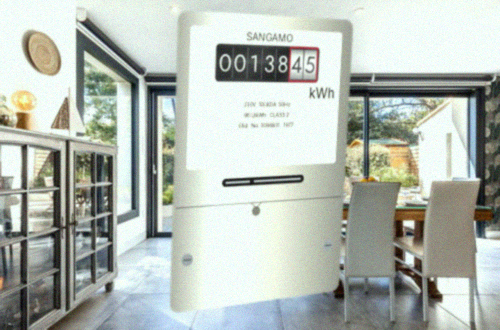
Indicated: 138.45 (kWh)
